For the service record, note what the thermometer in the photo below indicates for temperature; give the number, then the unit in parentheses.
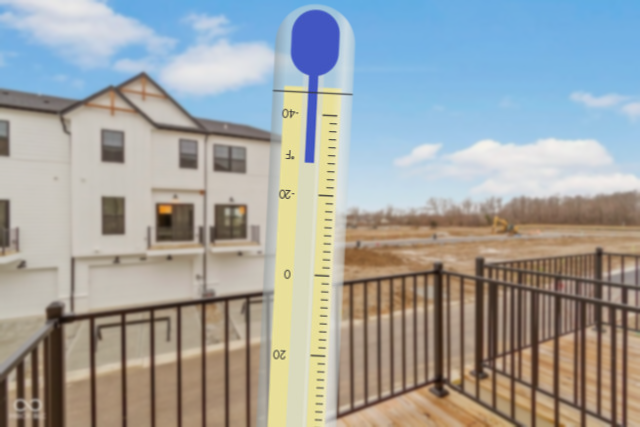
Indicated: -28 (°F)
